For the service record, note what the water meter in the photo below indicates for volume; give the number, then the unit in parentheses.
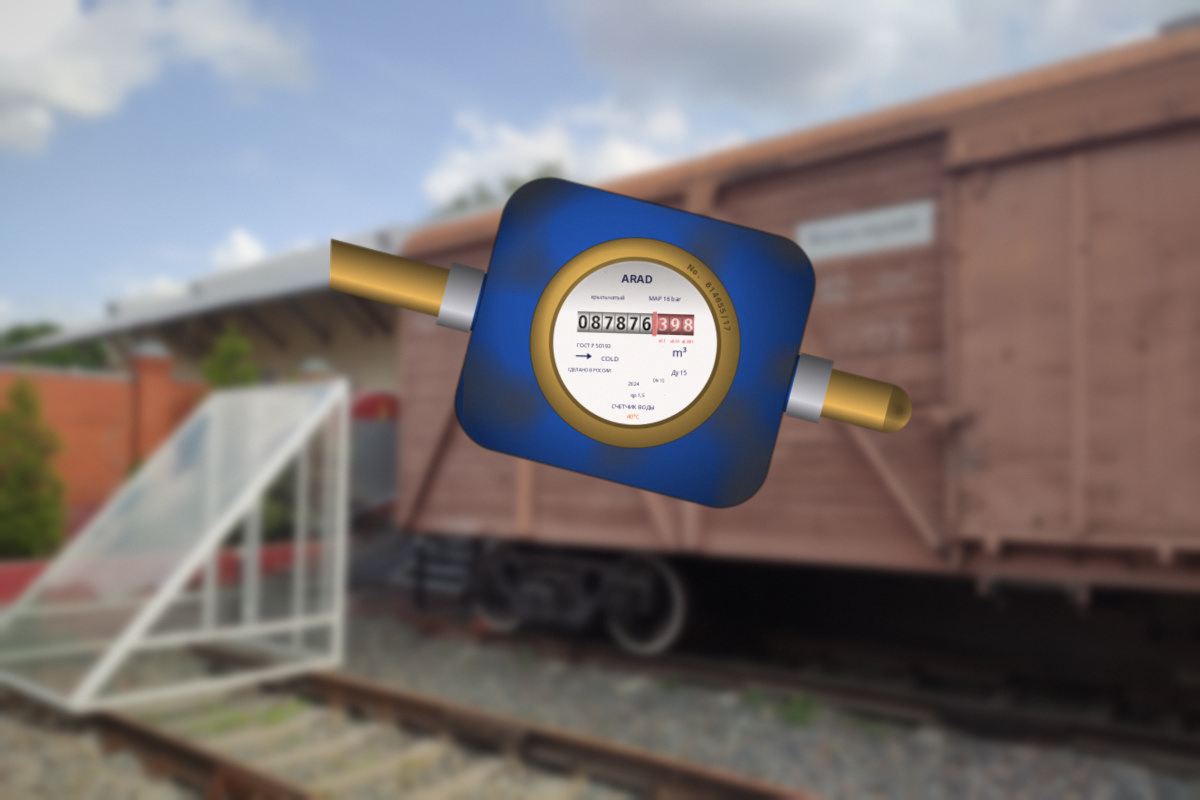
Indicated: 87876.398 (m³)
